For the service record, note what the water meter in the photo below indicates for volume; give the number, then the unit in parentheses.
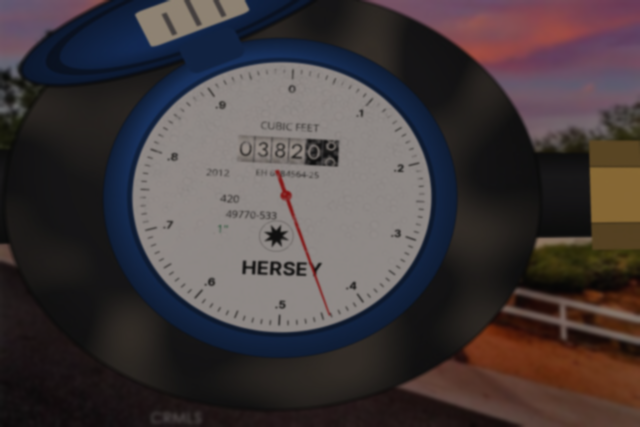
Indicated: 38208.44 (ft³)
